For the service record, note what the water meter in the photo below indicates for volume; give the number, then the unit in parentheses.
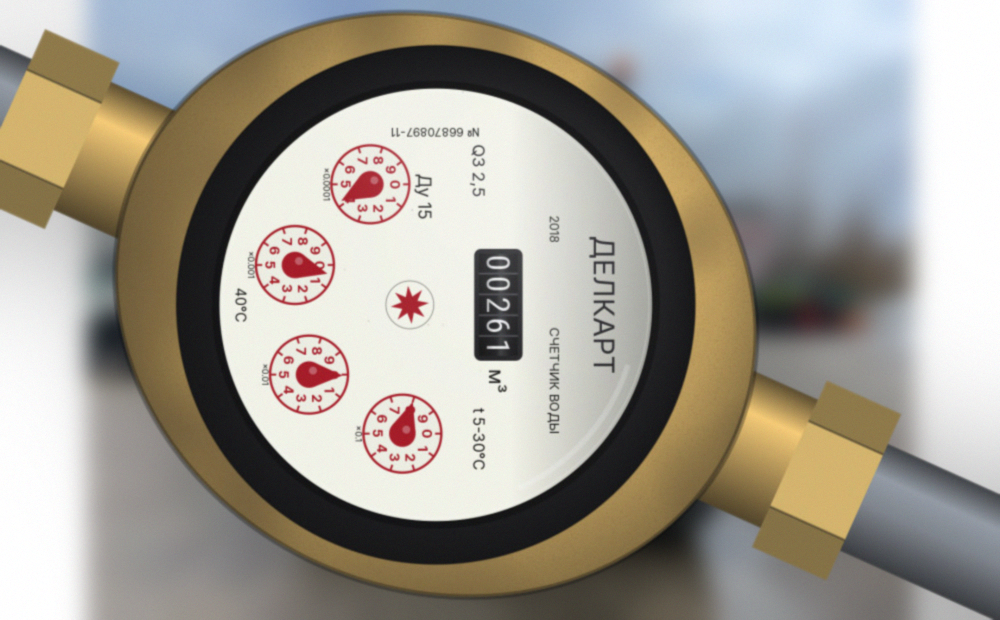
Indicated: 261.8004 (m³)
